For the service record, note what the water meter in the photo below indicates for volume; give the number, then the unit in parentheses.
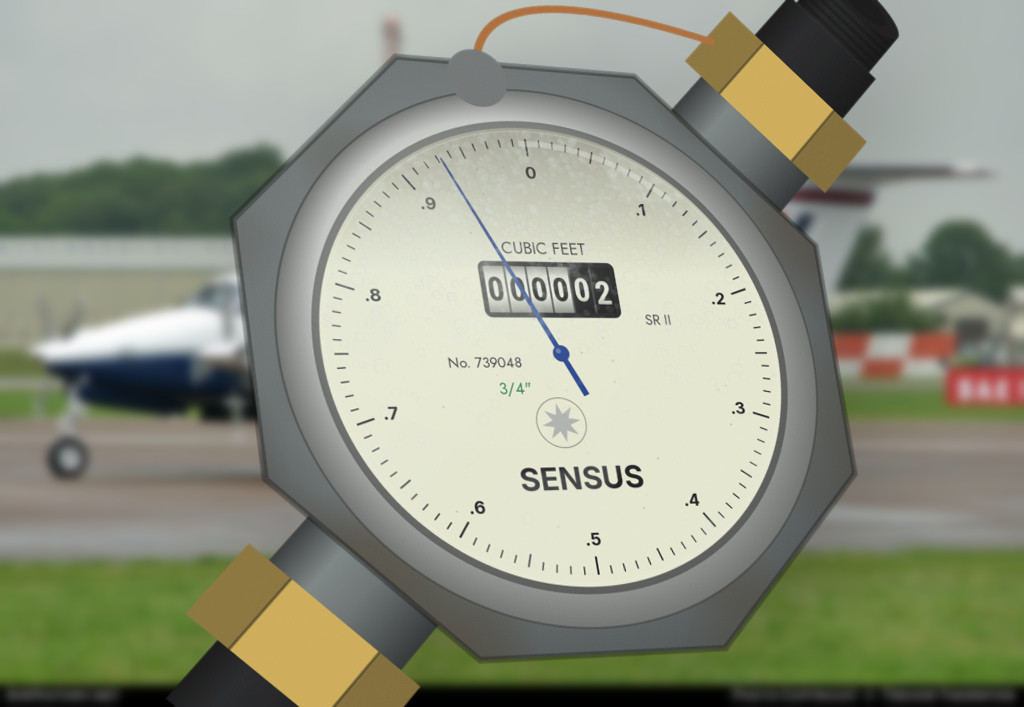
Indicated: 1.93 (ft³)
